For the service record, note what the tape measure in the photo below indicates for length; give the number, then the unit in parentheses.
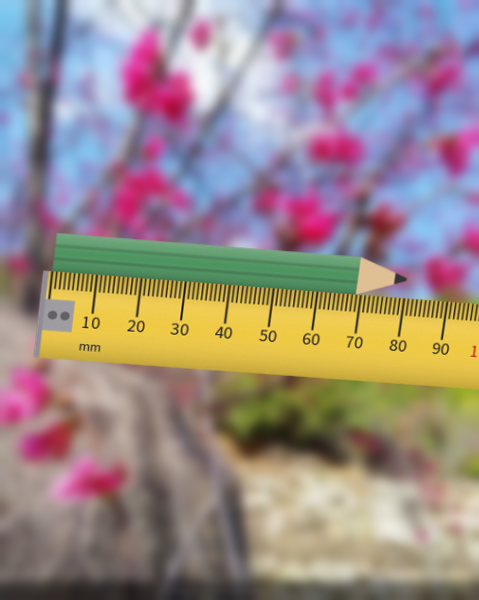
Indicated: 80 (mm)
